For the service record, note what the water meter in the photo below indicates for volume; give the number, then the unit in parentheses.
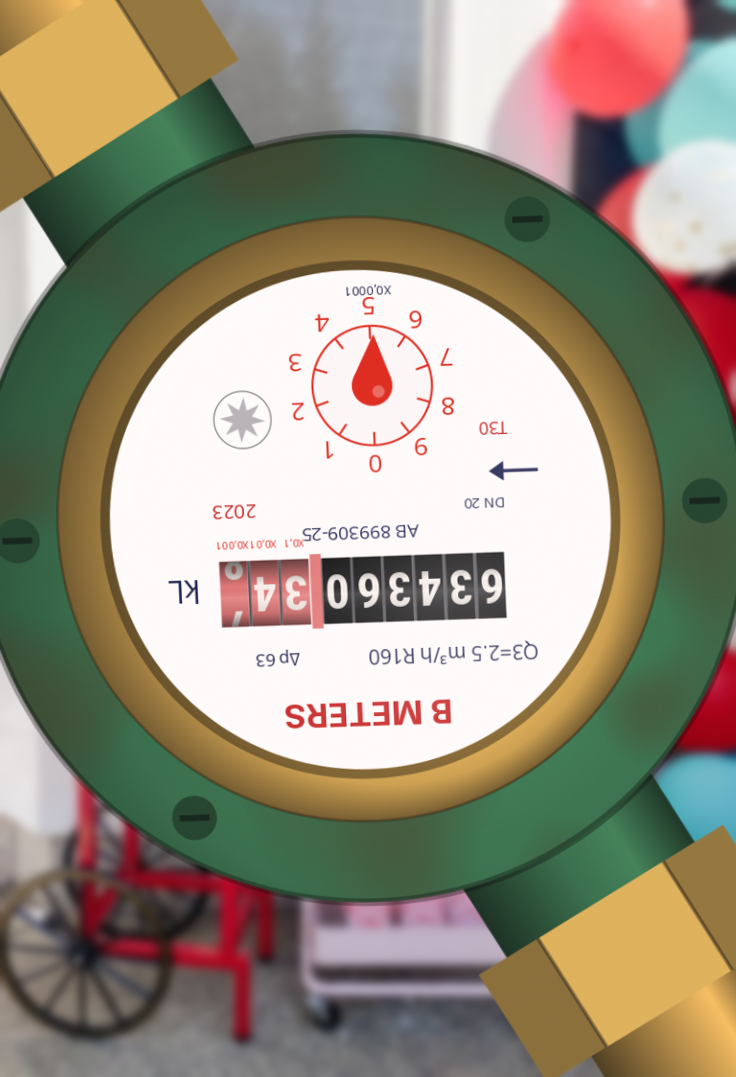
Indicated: 634360.3475 (kL)
